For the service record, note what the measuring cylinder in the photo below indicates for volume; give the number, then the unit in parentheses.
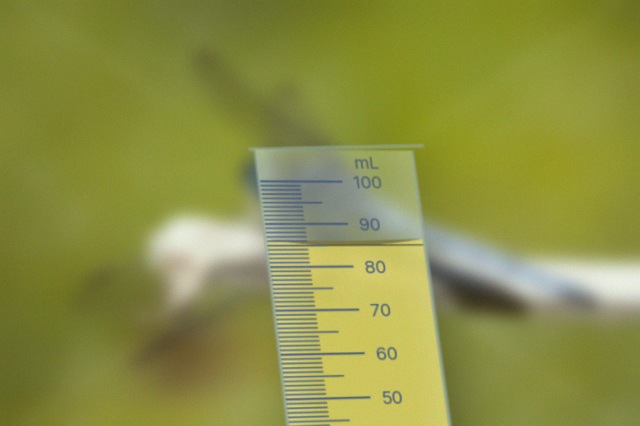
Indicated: 85 (mL)
